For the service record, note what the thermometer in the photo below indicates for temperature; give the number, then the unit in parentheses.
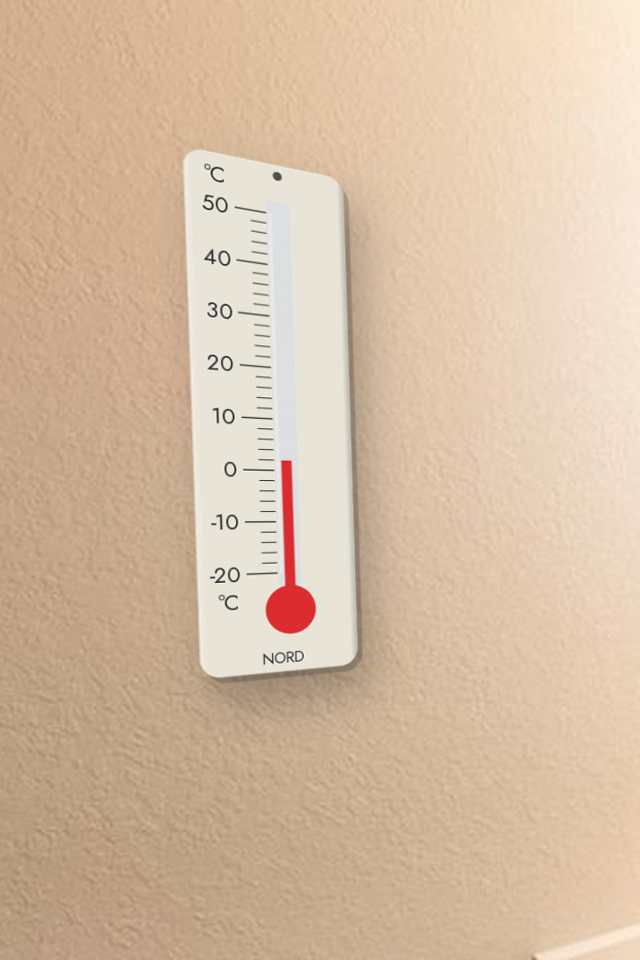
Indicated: 2 (°C)
